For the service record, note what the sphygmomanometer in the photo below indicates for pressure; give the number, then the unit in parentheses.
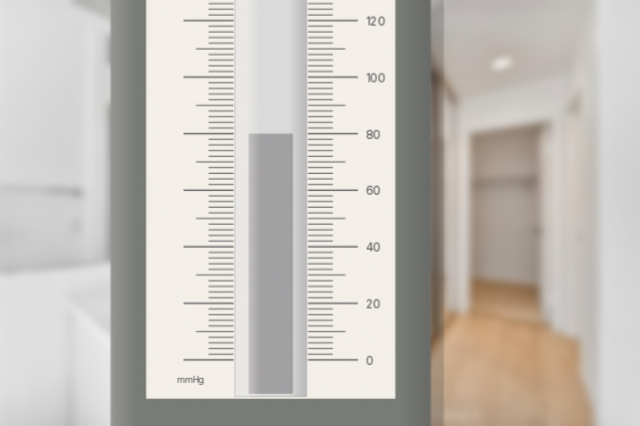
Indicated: 80 (mmHg)
